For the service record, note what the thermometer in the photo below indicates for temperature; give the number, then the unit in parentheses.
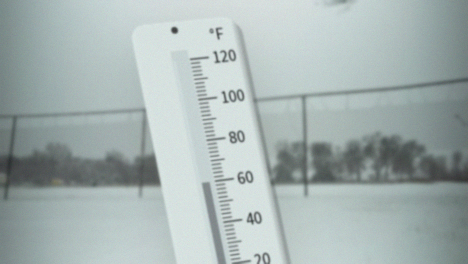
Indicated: 60 (°F)
